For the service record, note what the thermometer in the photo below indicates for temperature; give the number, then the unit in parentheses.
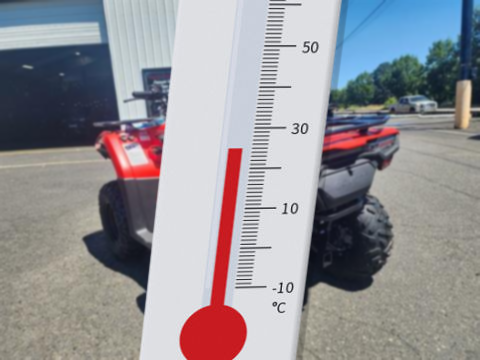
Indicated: 25 (°C)
